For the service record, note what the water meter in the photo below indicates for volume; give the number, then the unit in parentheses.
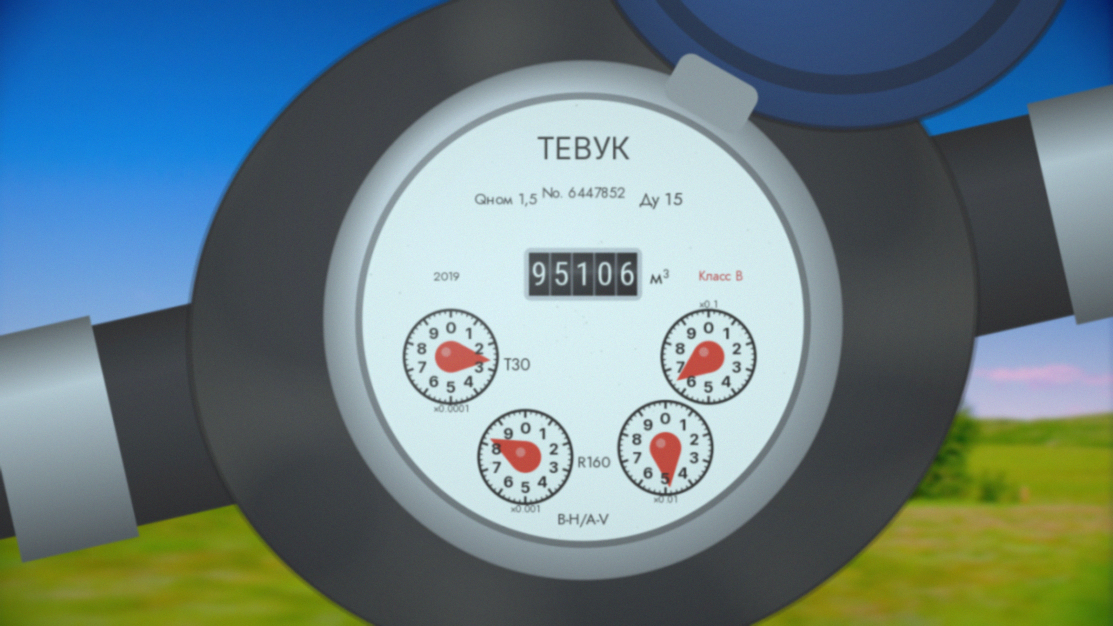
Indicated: 95106.6482 (m³)
